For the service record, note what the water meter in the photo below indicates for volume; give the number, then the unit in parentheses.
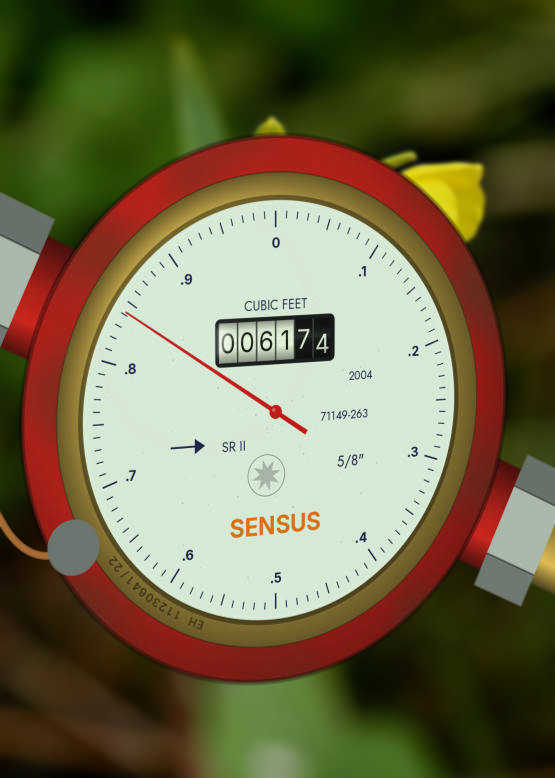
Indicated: 6173.84 (ft³)
